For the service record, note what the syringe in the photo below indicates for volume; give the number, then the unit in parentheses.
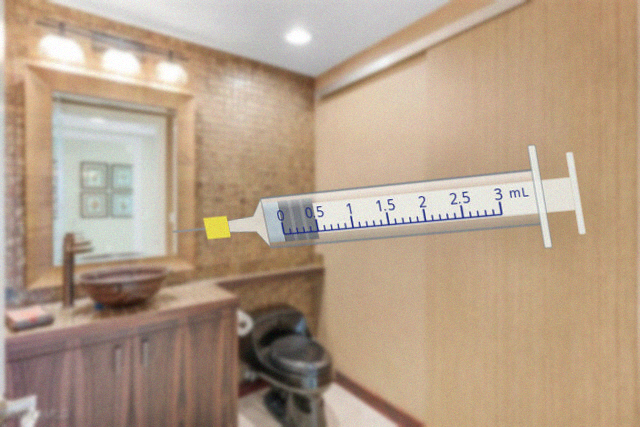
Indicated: 0 (mL)
